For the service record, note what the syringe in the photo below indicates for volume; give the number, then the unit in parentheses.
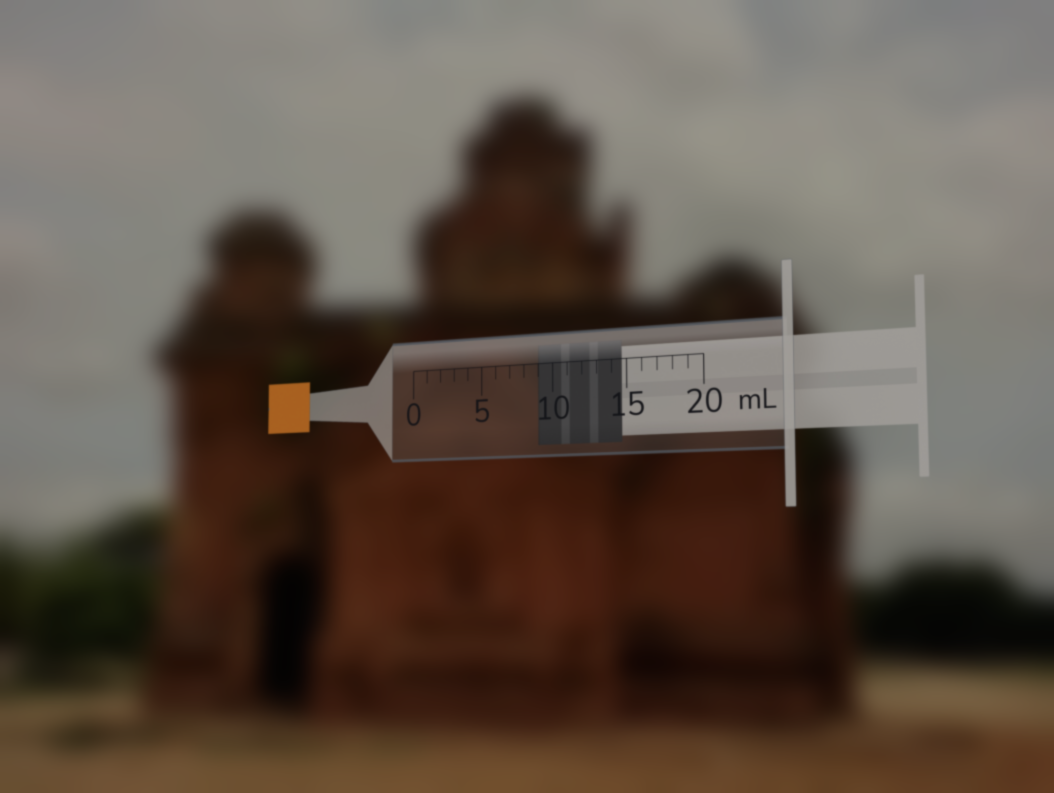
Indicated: 9 (mL)
